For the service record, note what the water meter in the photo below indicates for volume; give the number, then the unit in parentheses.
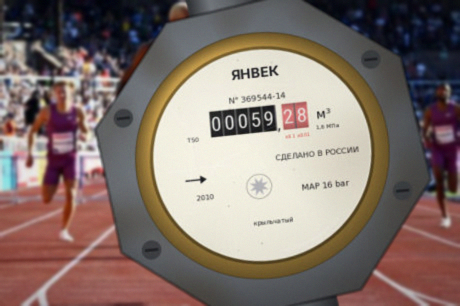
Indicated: 59.28 (m³)
